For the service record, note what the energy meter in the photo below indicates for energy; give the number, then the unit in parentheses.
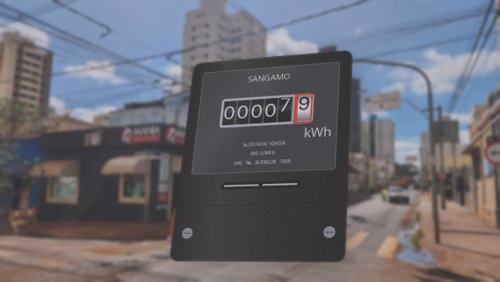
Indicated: 7.9 (kWh)
